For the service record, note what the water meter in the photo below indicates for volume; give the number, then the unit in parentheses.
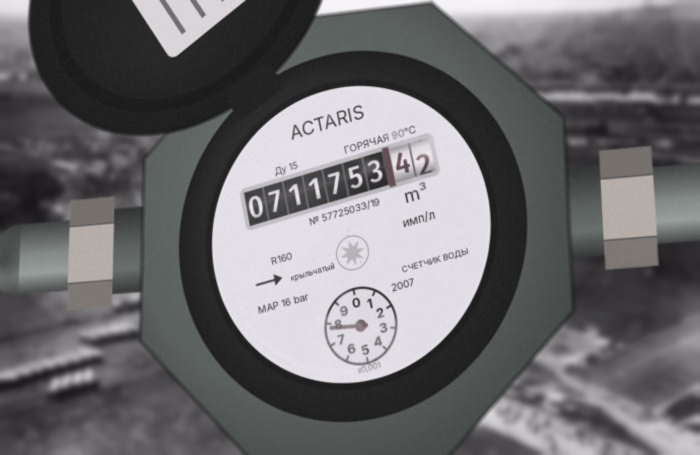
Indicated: 711753.417 (m³)
